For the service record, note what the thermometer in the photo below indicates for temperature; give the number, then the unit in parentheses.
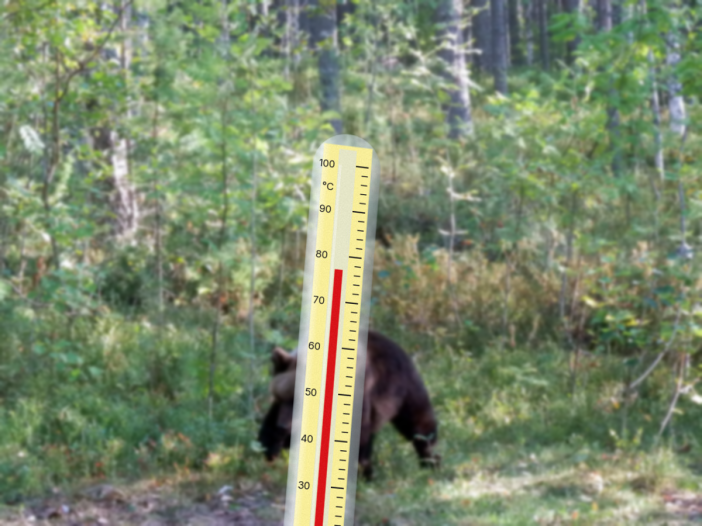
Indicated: 77 (°C)
